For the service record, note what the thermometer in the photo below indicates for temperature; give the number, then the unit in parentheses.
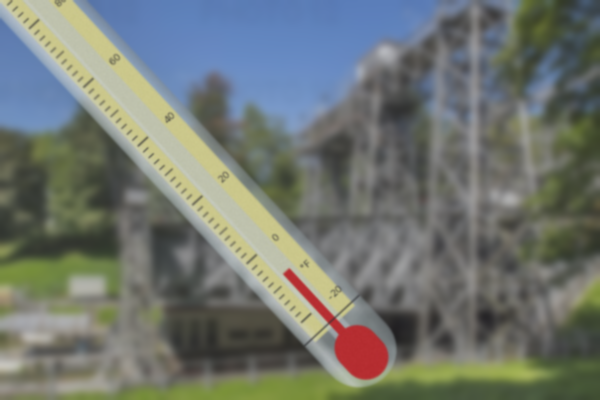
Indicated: -8 (°F)
